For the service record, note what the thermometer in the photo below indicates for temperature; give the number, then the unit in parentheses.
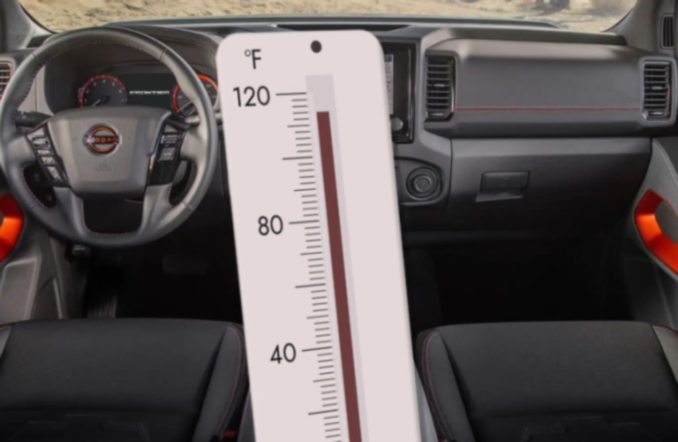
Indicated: 114 (°F)
